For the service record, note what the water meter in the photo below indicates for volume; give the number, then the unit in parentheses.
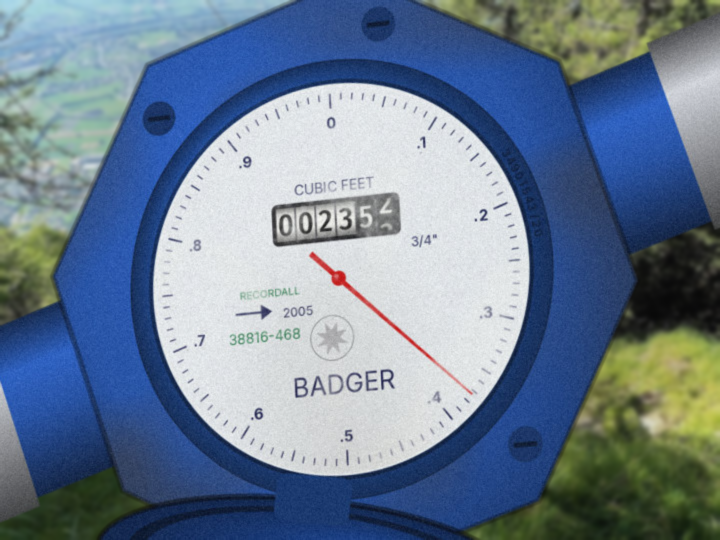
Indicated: 2352.37 (ft³)
